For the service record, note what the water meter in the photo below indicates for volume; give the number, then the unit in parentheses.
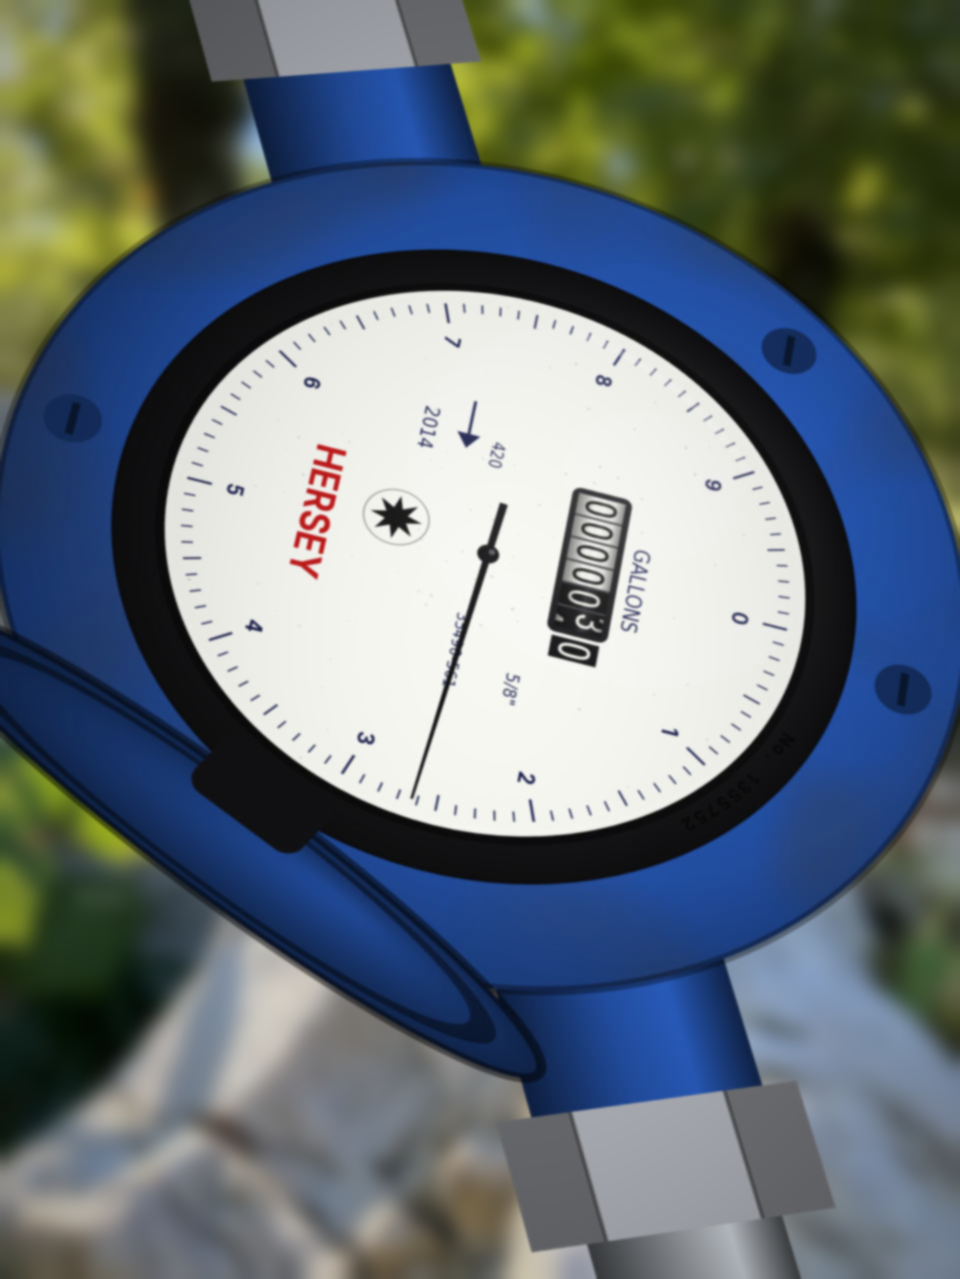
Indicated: 32.6 (gal)
